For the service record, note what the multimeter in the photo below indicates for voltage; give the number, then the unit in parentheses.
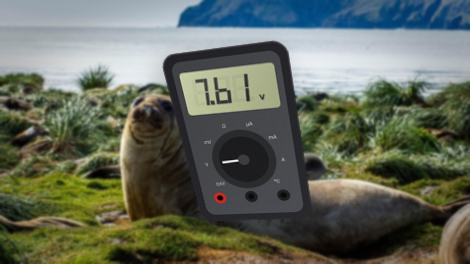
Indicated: 7.61 (V)
